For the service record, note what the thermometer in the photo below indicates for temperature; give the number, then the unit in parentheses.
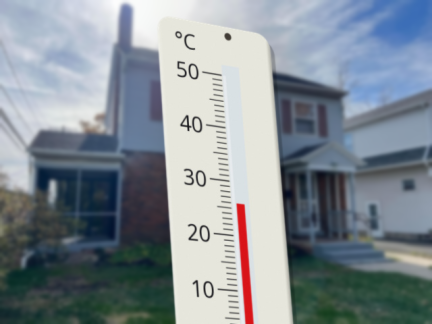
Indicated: 26 (°C)
